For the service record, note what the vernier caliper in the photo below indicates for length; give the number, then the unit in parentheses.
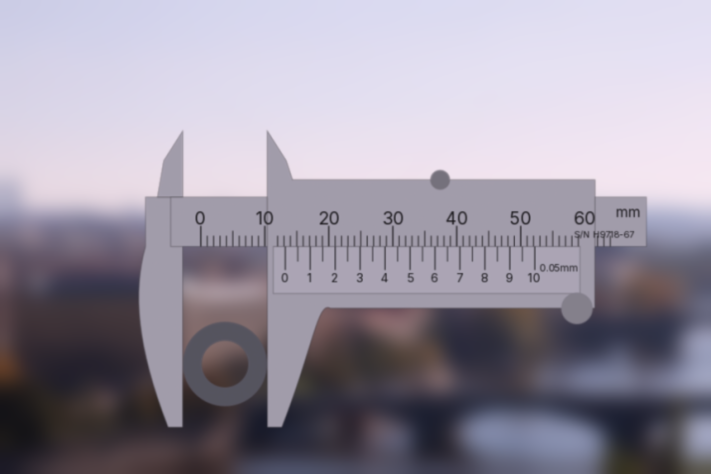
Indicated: 13.2 (mm)
